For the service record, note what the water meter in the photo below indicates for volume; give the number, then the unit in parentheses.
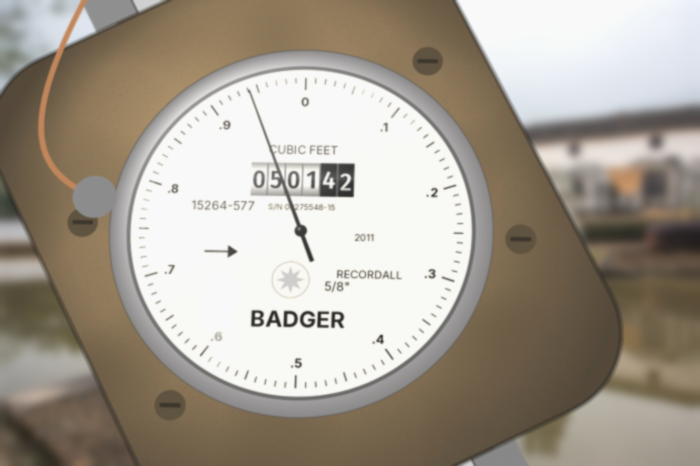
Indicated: 50141.94 (ft³)
